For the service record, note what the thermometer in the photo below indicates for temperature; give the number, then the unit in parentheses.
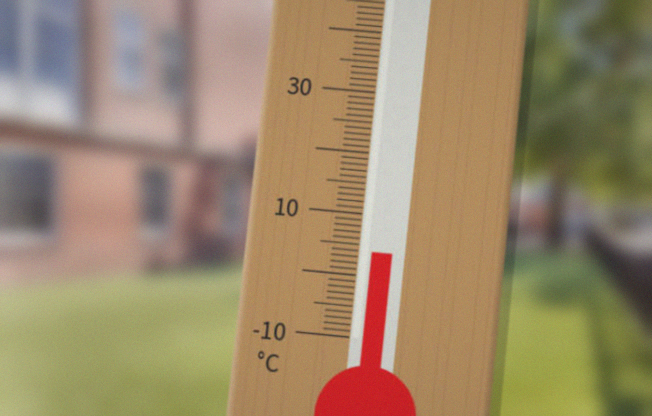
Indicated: 4 (°C)
